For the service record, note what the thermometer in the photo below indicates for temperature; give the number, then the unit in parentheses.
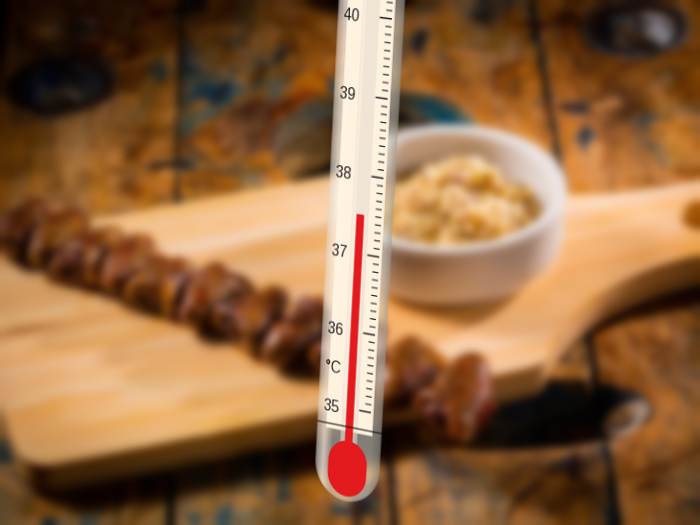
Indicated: 37.5 (°C)
